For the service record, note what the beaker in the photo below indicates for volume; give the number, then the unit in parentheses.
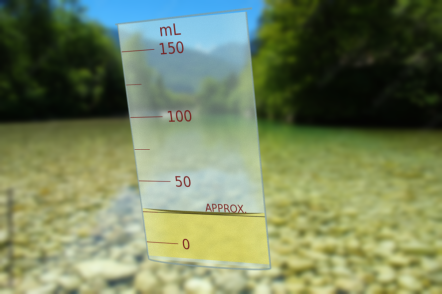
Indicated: 25 (mL)
